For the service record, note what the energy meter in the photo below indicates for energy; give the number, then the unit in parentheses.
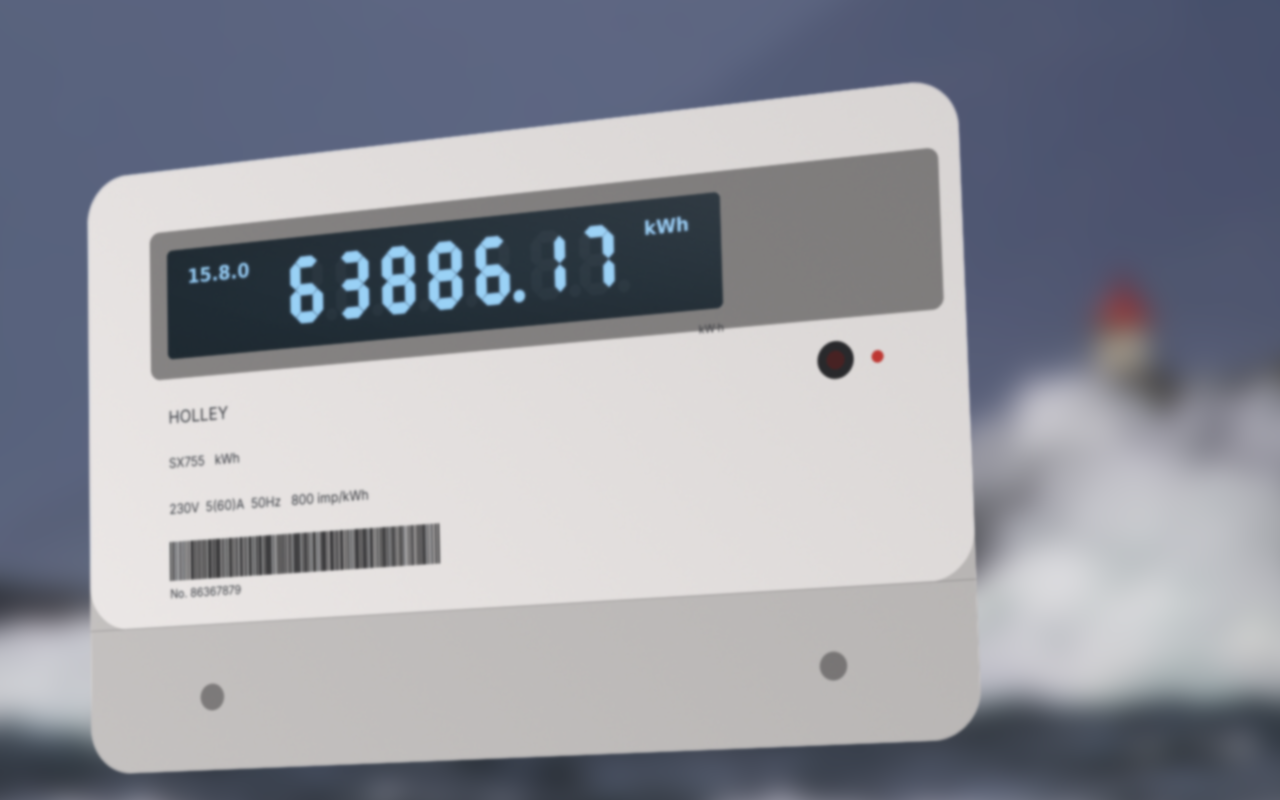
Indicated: 63886.17 (kWh)
